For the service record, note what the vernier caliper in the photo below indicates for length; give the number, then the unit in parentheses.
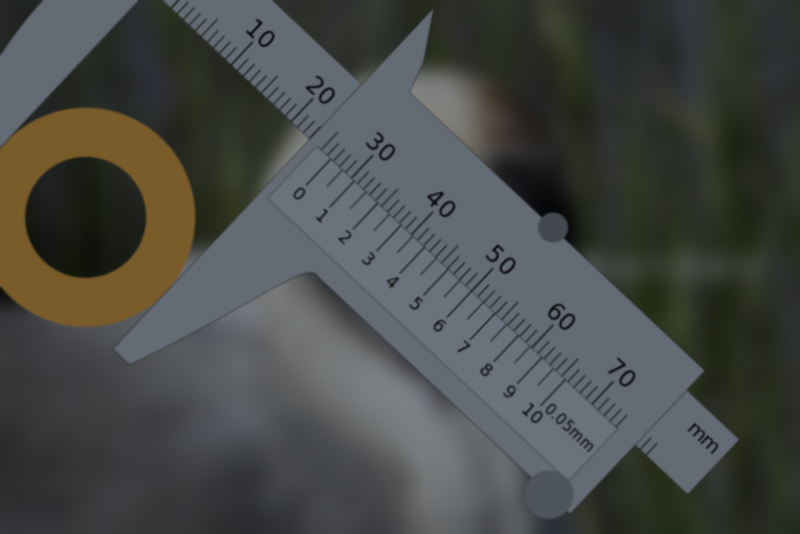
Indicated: 26.6 (mm)
